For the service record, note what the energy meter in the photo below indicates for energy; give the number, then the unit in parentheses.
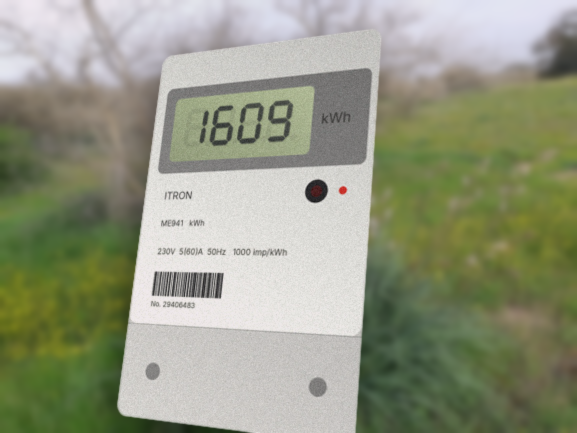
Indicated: 1609 (kWh)
